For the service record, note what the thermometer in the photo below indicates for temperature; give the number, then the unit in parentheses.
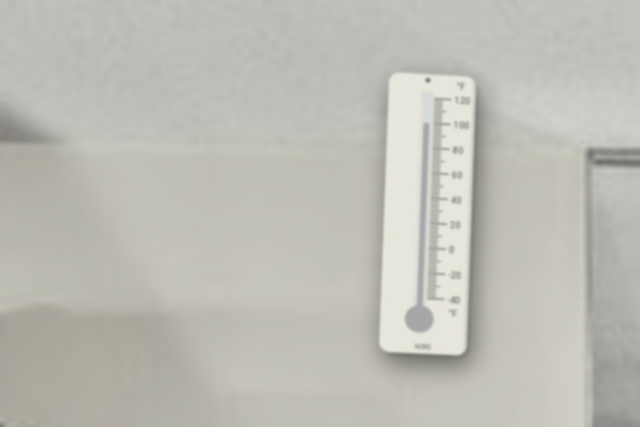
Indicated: 100 (°F)
